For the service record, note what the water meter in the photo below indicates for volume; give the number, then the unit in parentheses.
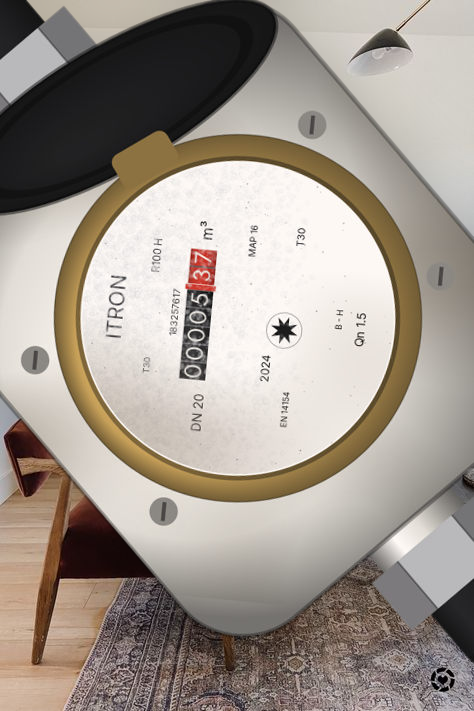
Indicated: 5.37 (m³)
